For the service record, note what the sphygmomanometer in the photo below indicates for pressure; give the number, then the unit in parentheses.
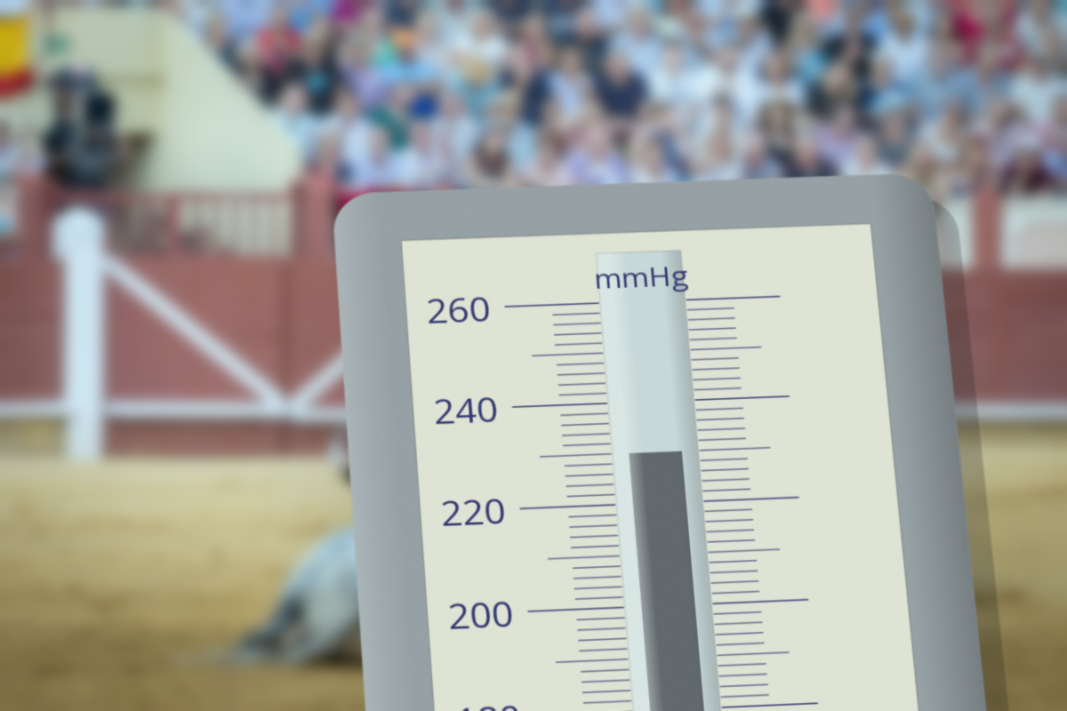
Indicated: 230 (mmHg)
